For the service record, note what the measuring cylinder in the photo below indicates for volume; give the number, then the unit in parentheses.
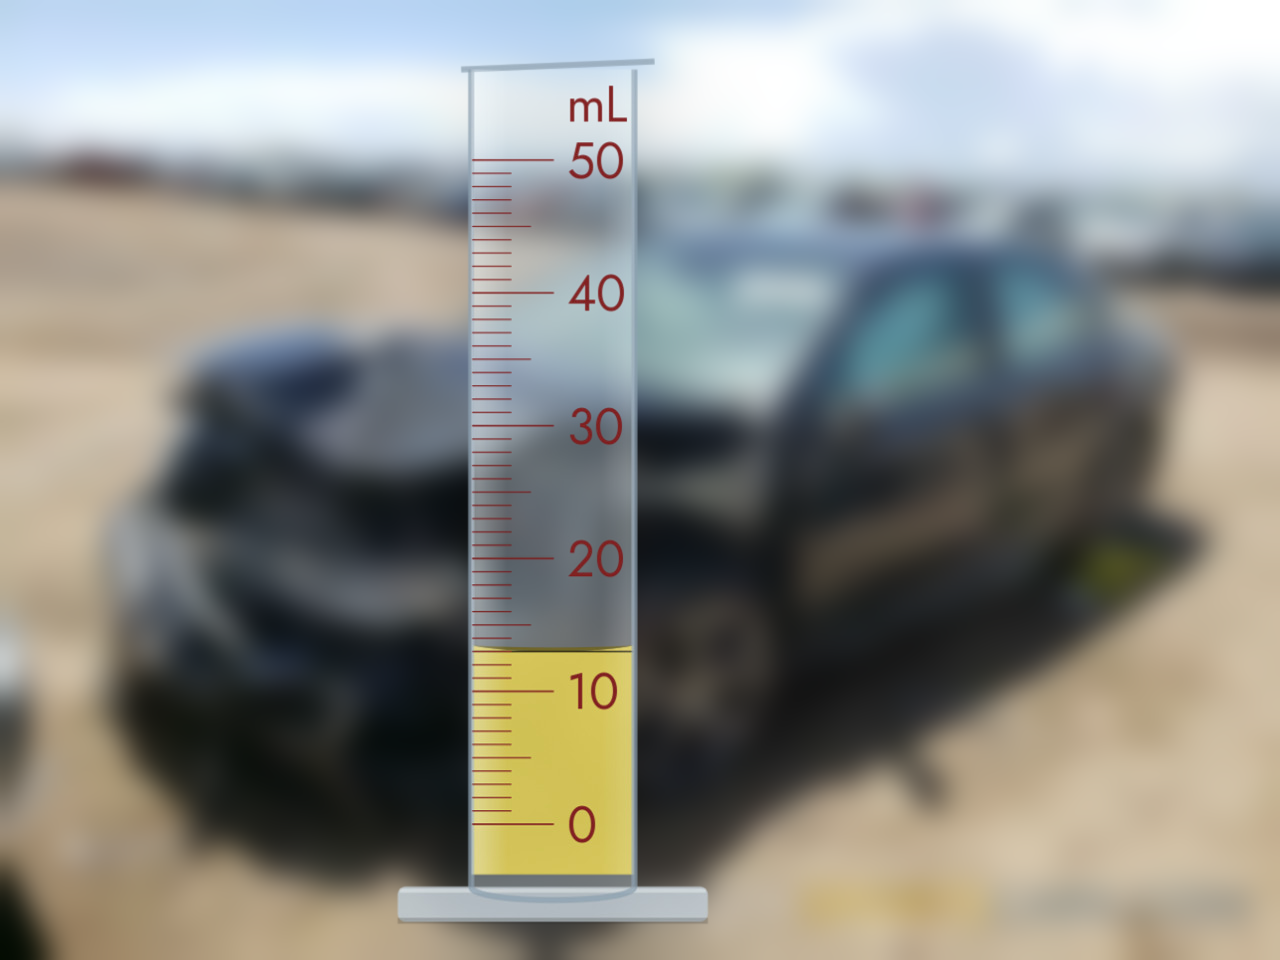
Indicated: 13 (mL)
